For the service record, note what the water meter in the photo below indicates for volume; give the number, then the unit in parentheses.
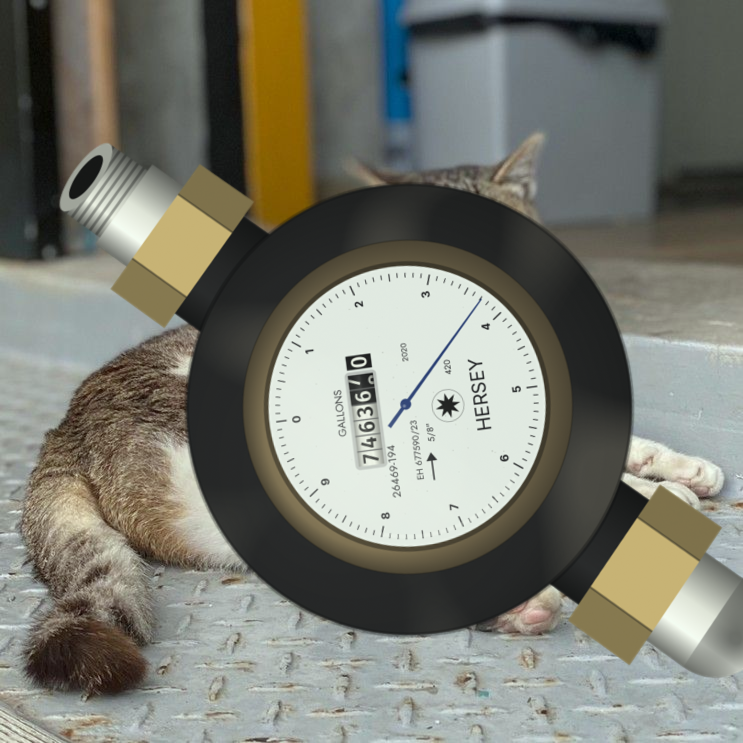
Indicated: 7463673.7 (gal)
